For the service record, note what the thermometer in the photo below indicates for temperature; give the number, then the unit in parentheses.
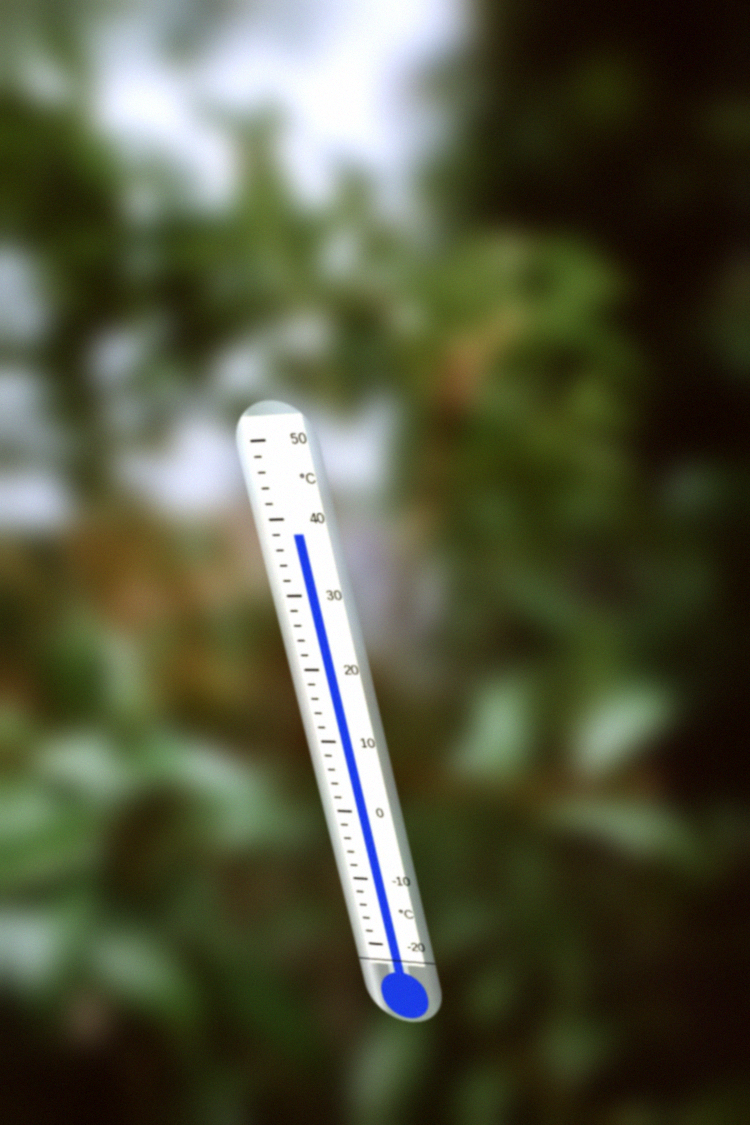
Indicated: 38 (°C)
